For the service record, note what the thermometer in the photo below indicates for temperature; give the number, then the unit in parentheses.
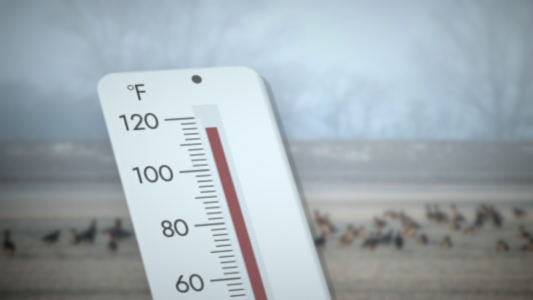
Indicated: 116 (°F)
